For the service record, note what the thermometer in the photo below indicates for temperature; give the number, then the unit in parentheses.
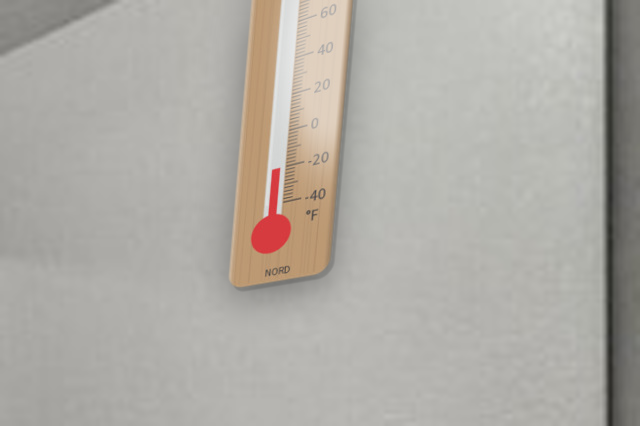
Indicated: -20 (°F)
